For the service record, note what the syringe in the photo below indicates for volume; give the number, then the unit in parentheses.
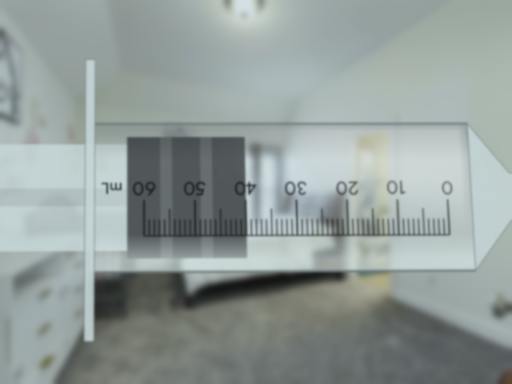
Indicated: 40 (mL)
